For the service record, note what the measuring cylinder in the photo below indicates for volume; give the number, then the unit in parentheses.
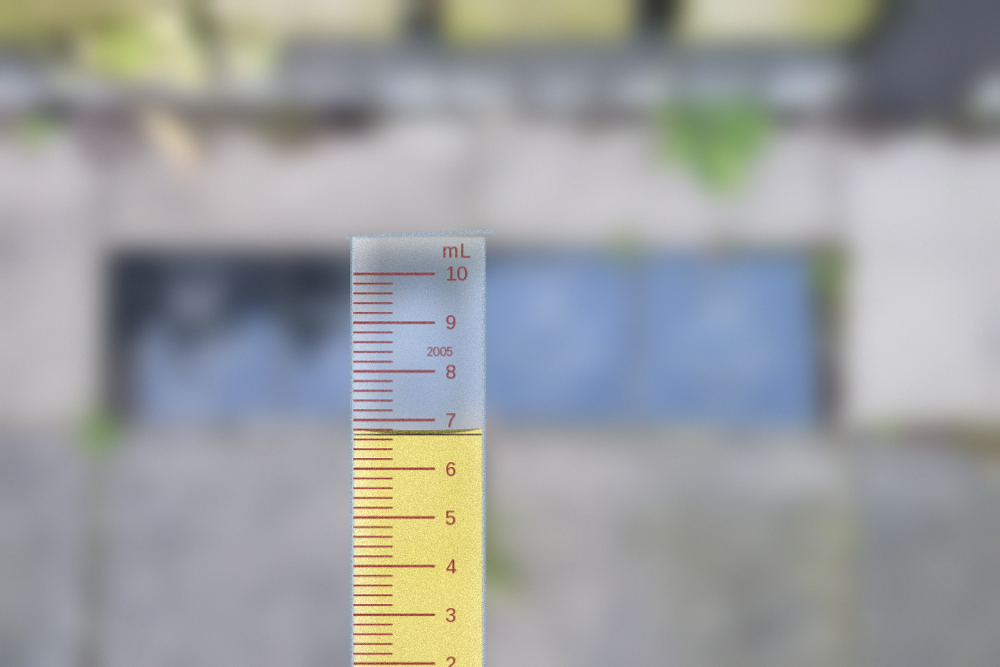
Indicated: 6.7 (mL)
